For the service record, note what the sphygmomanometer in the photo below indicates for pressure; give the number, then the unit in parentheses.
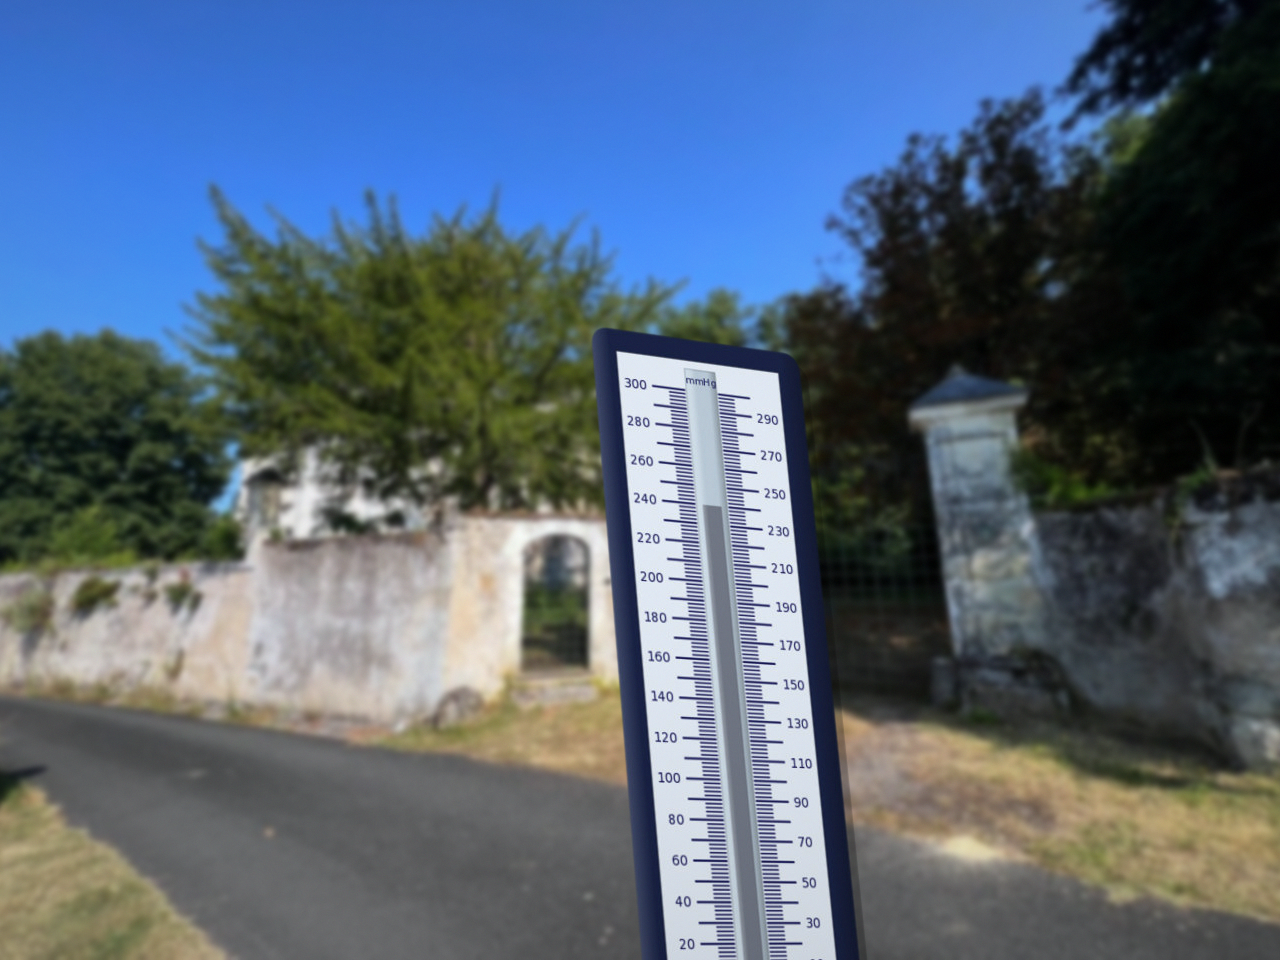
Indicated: 240 (mmHg)
